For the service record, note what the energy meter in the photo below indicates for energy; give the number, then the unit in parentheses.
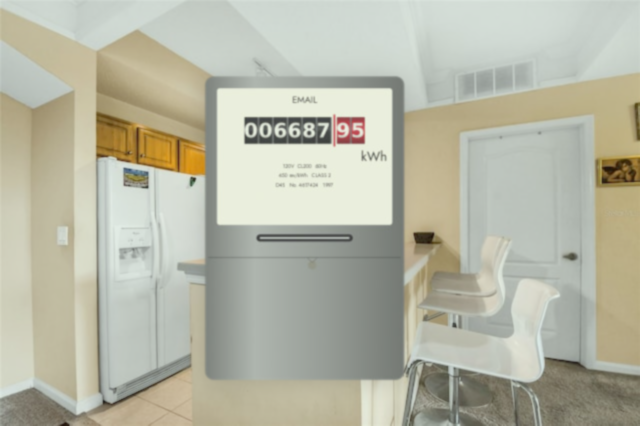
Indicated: 6687.95 (kWh)
